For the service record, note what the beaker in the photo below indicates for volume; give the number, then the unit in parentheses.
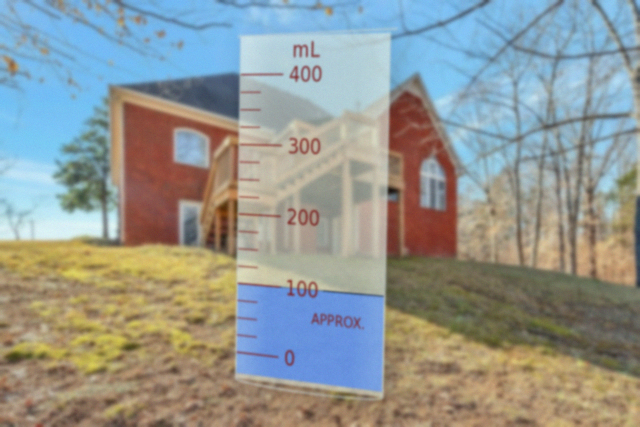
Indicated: 100 (mL)
